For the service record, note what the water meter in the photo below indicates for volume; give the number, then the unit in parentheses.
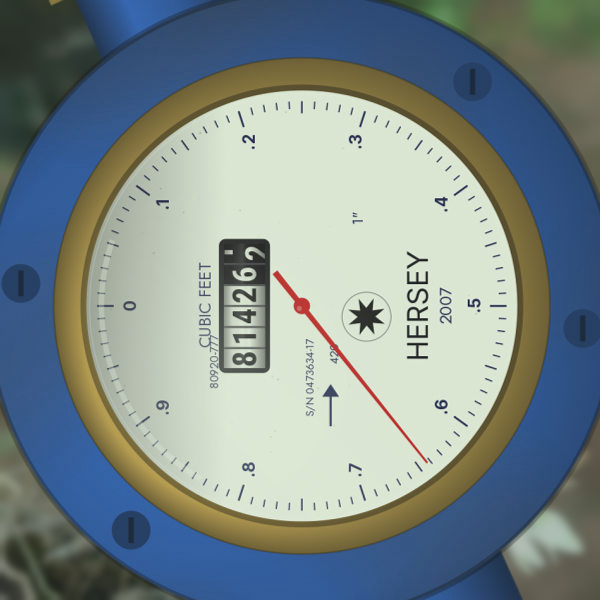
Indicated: 814261.64 (ft³)
